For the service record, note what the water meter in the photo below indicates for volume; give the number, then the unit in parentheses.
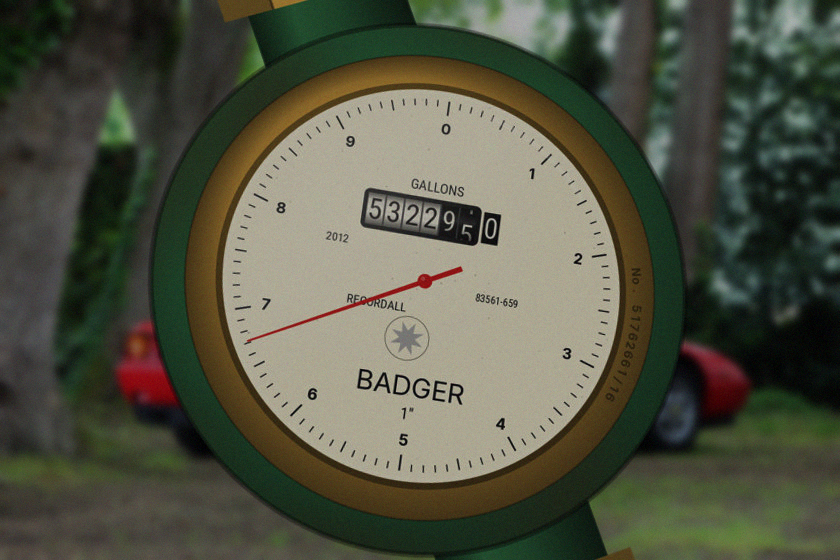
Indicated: 5322946.7 (gal)
